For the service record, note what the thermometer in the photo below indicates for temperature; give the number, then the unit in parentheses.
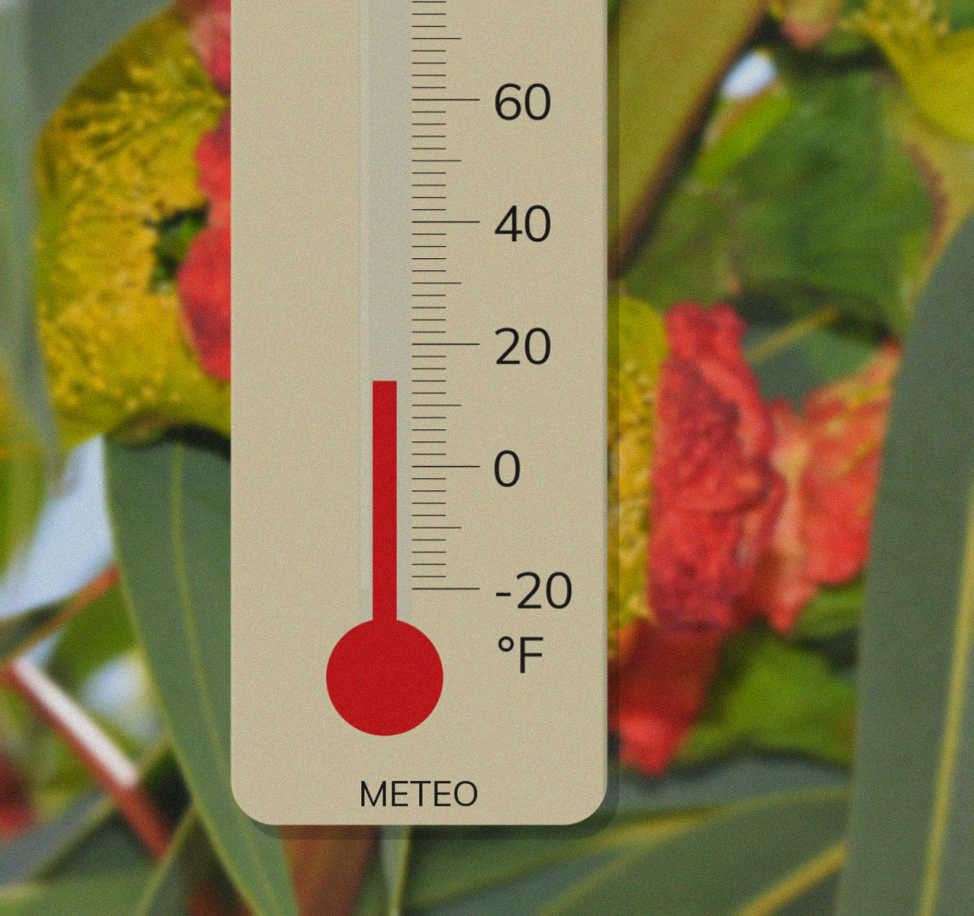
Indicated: 14 (°F)
